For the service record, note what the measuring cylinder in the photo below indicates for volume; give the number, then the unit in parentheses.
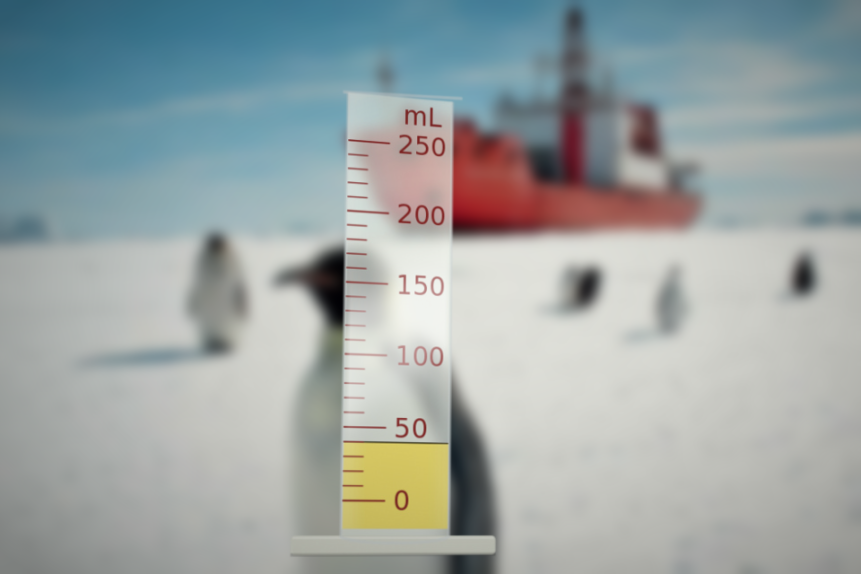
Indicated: 40 (mL)
